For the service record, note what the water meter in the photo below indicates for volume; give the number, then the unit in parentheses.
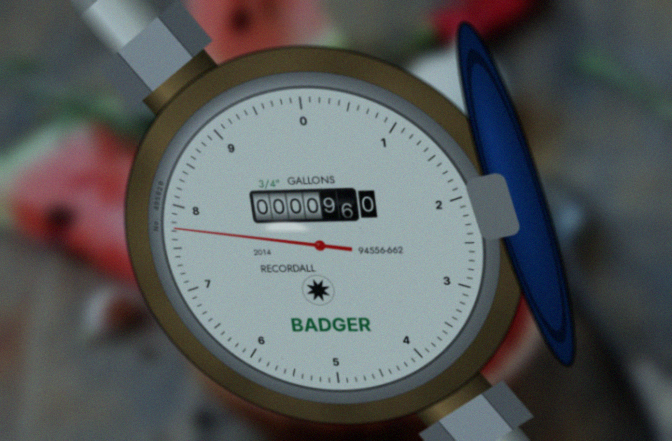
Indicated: 957.7 (gal)
